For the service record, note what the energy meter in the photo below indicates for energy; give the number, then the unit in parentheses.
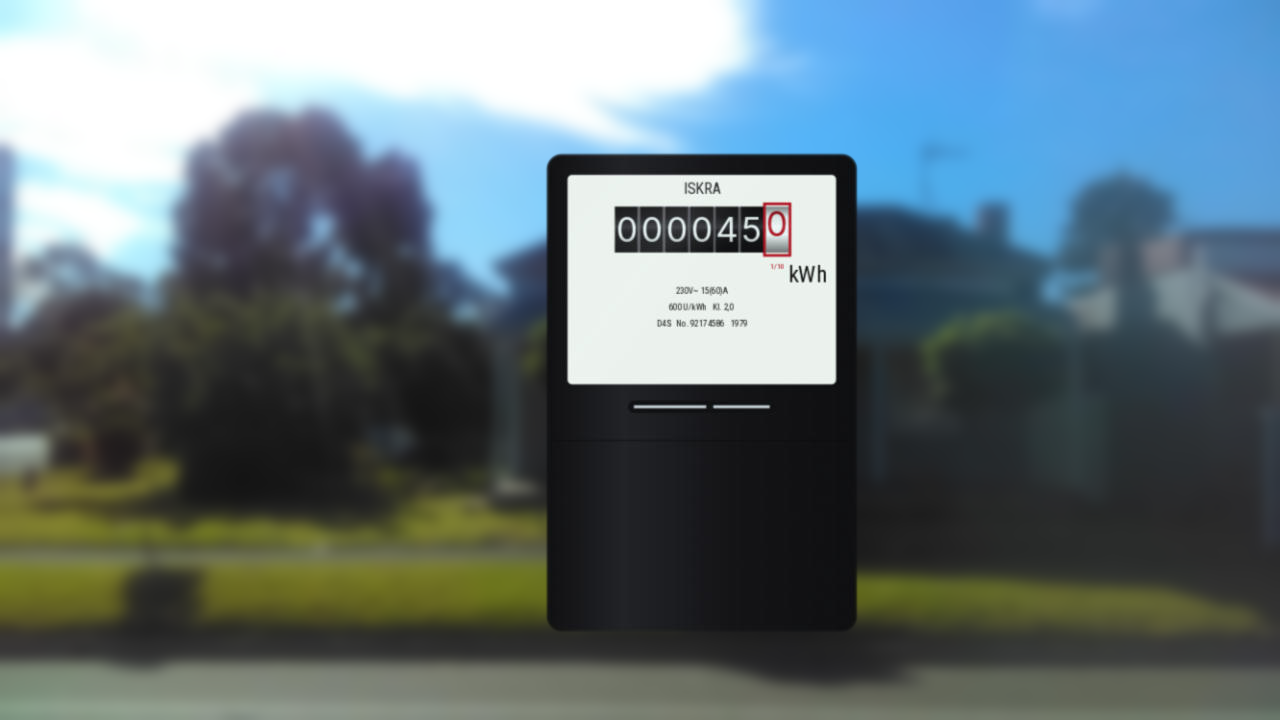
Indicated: 45.0 (kWh)
